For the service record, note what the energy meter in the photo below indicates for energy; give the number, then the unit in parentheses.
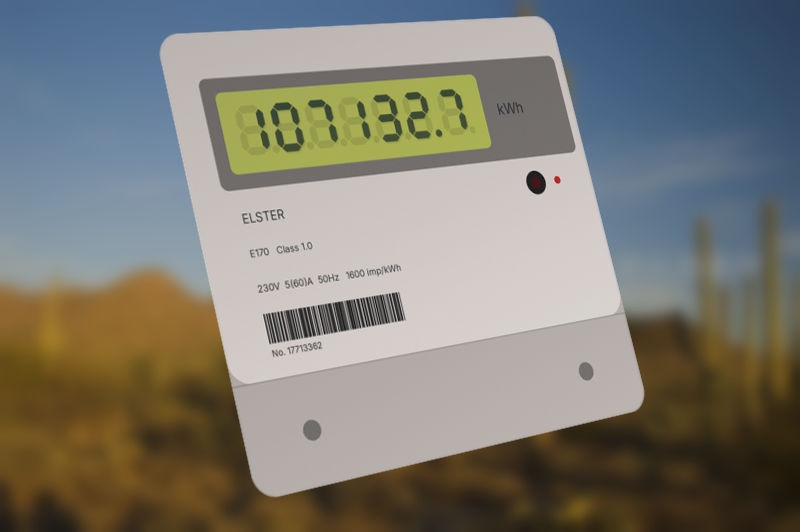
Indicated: 107132.7 (kWh)
